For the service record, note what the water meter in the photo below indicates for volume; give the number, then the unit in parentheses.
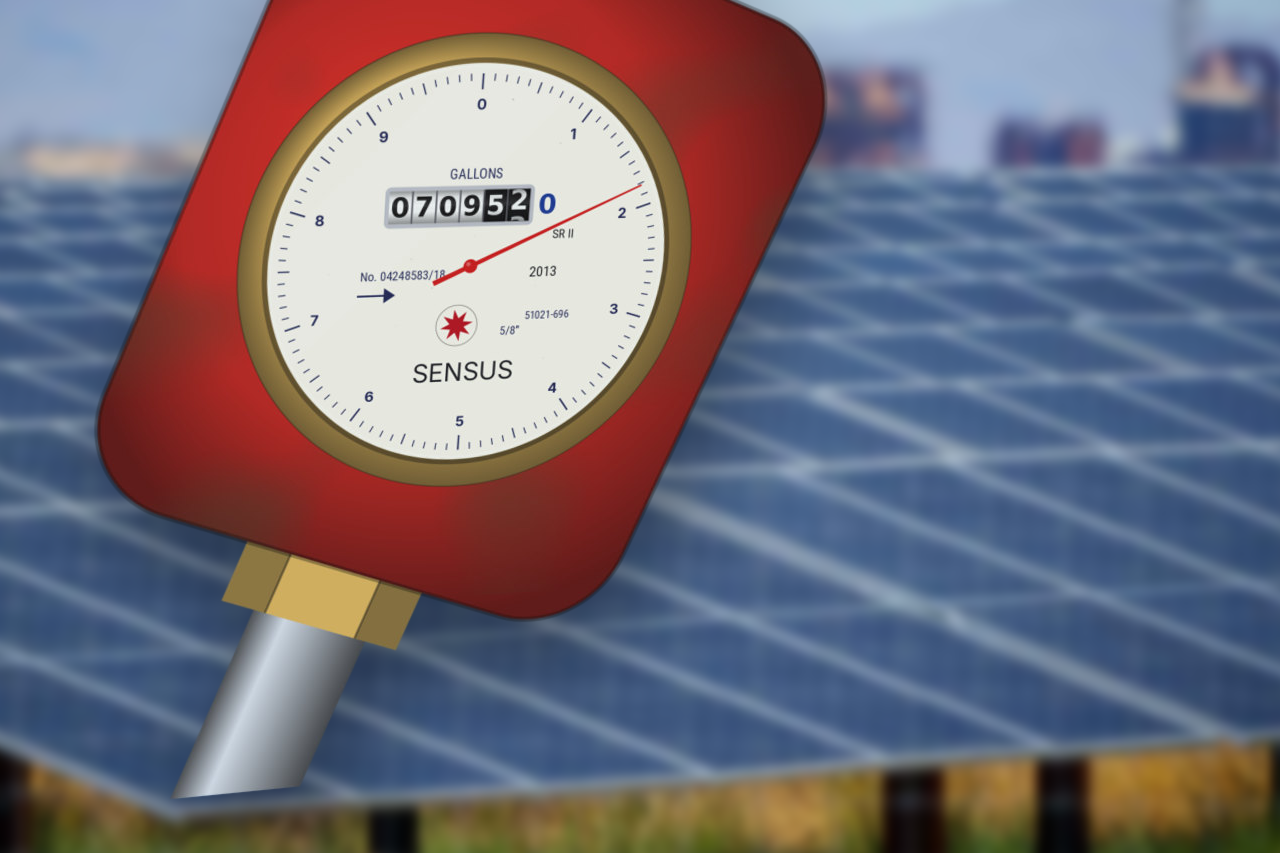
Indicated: 709521.8 (gal)
